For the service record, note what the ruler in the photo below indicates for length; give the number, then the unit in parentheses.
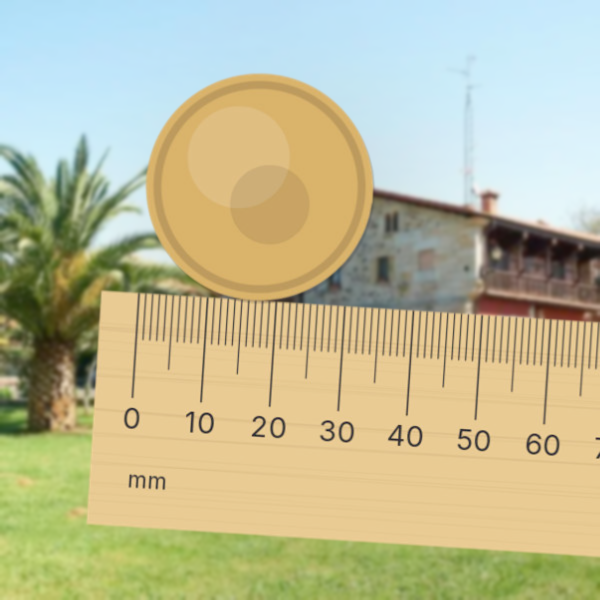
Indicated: 33 (mm)
